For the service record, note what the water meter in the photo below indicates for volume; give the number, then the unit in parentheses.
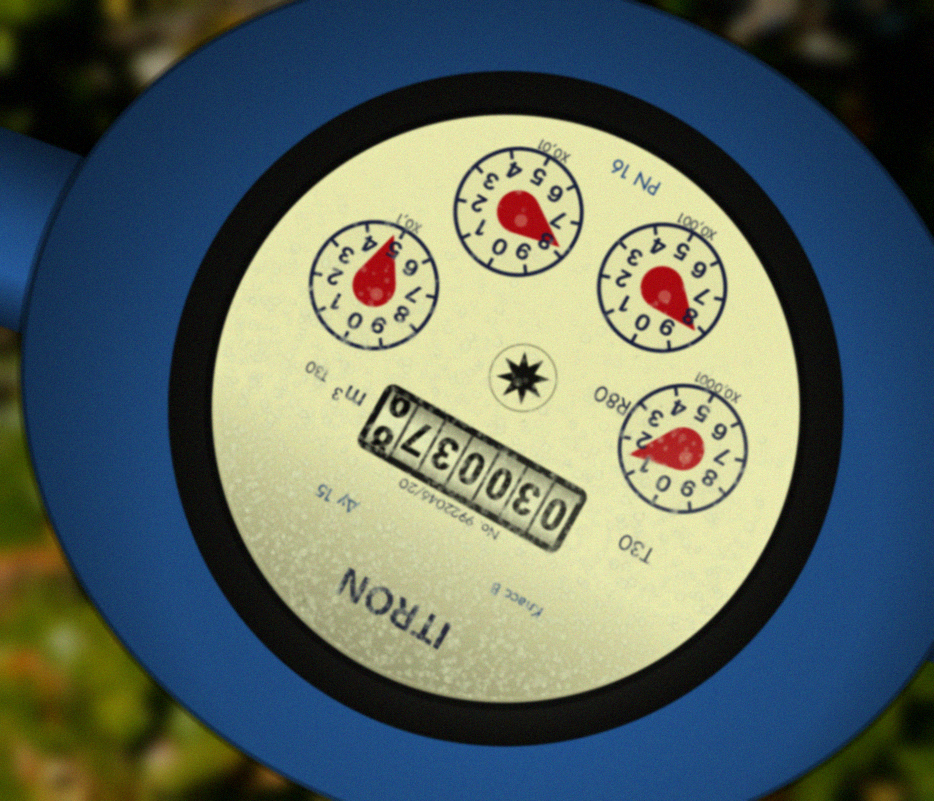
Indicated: 300378.4781 (m³)
